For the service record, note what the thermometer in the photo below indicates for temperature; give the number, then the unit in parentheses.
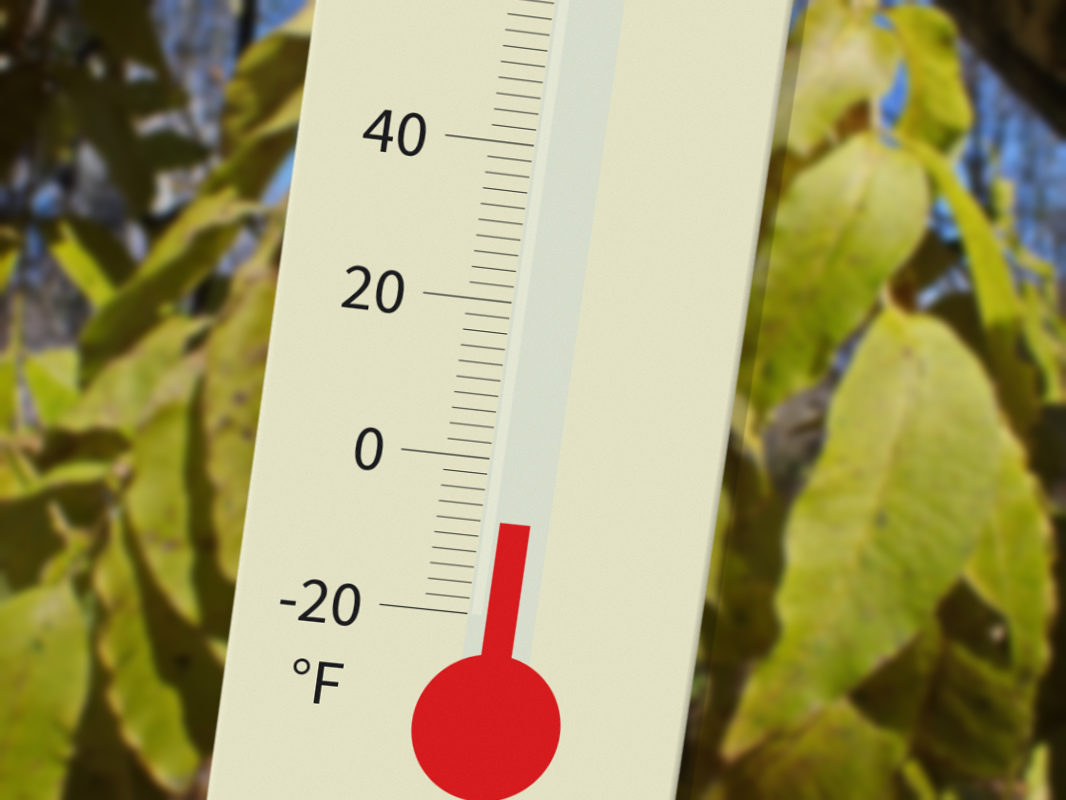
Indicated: -8 (°F)
